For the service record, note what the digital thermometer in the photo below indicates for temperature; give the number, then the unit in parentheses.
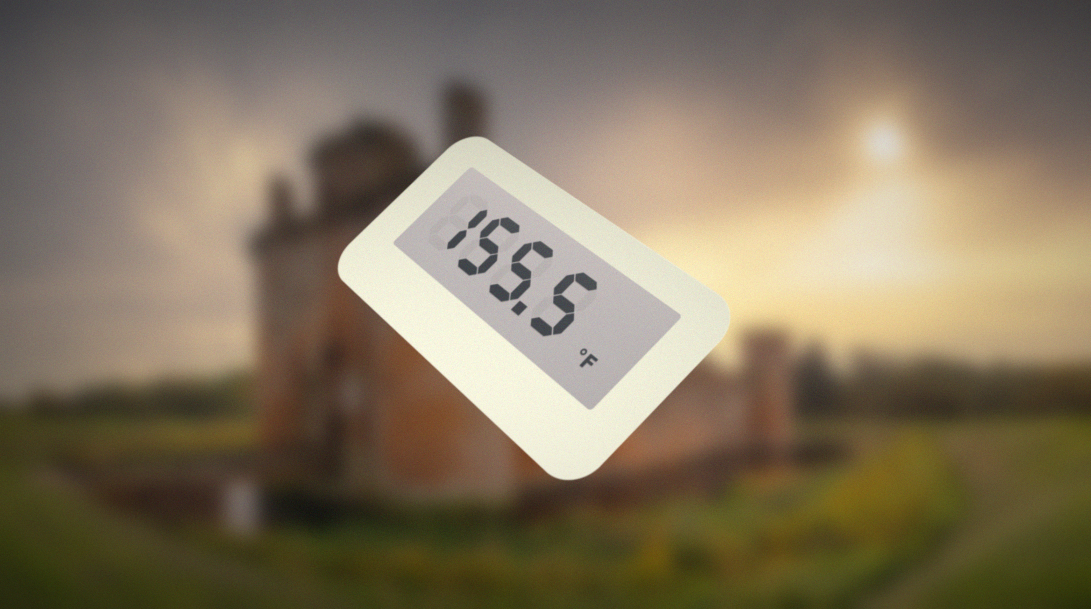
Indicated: 155.5 (°F)
